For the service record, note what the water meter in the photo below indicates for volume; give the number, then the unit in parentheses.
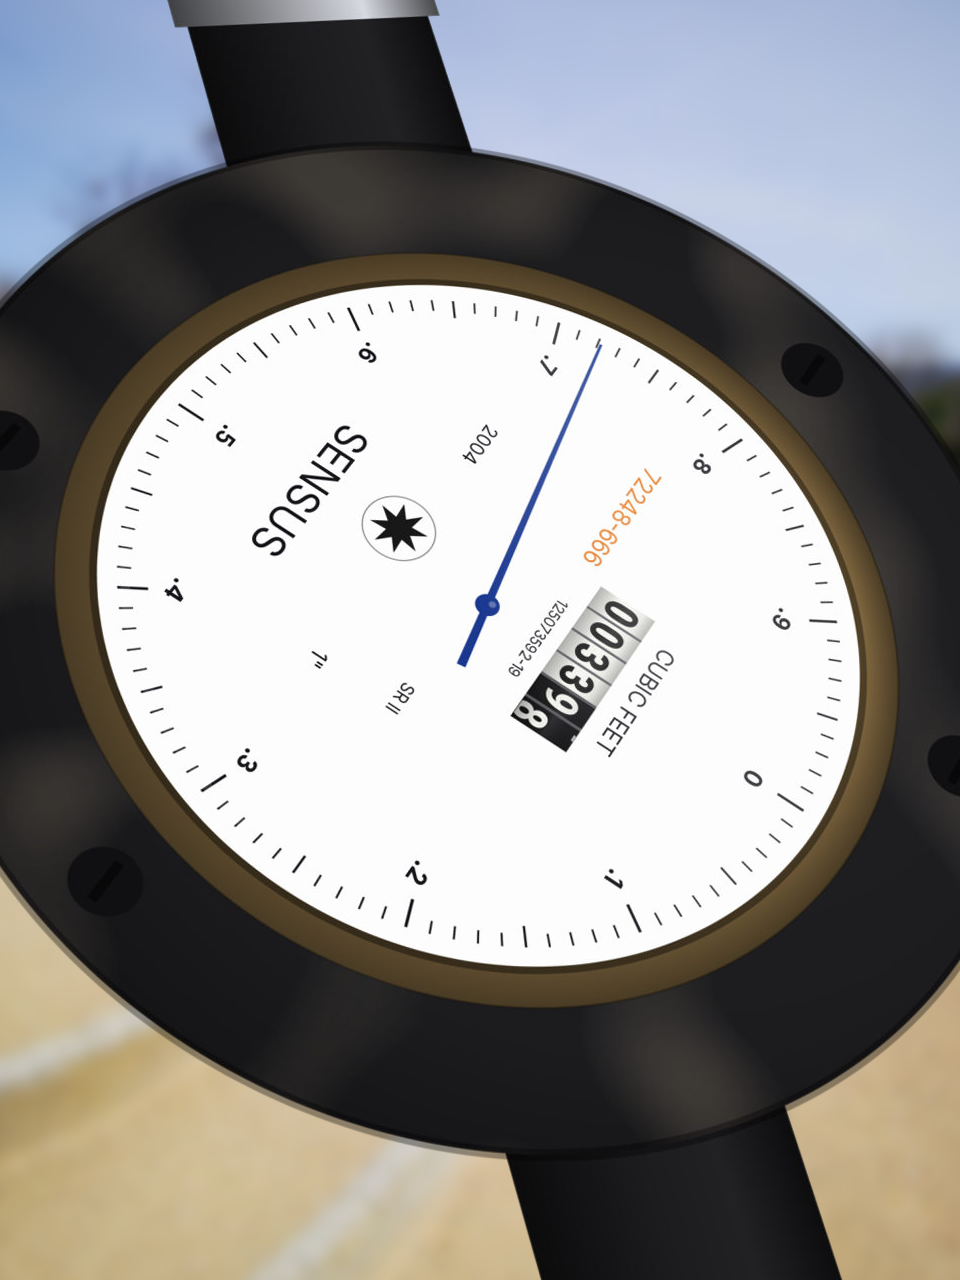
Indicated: 3397.72 (ft³)
